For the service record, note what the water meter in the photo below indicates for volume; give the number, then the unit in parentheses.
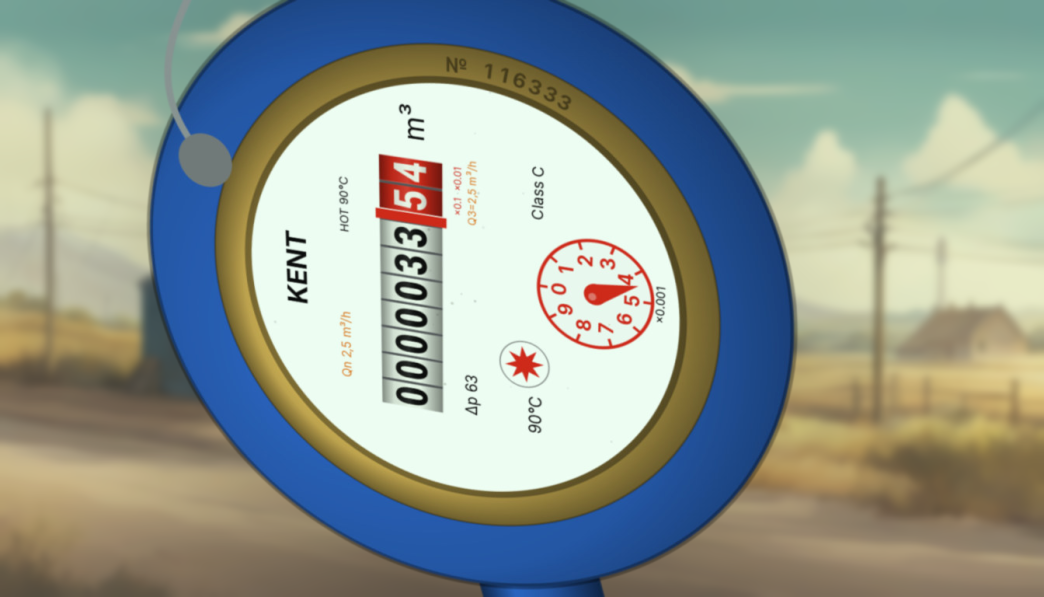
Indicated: 33.544 (m³)
